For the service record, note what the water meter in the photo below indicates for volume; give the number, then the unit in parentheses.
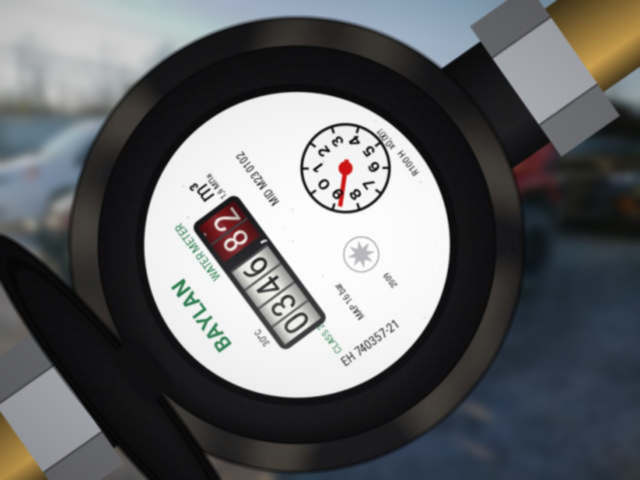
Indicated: 346.818 (m³)
